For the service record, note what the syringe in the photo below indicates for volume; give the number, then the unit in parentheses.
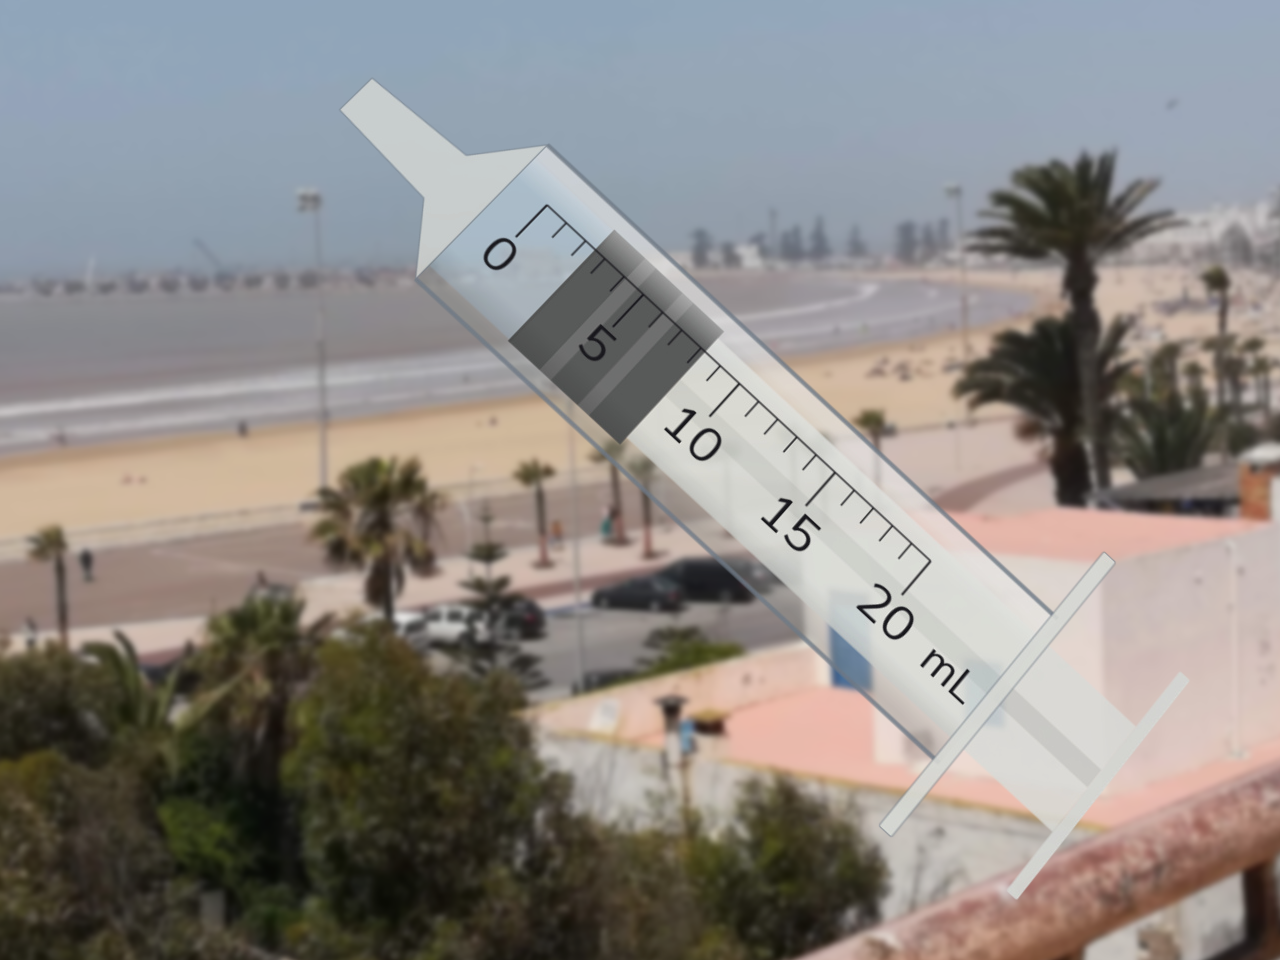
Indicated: 2.5 (mL)
